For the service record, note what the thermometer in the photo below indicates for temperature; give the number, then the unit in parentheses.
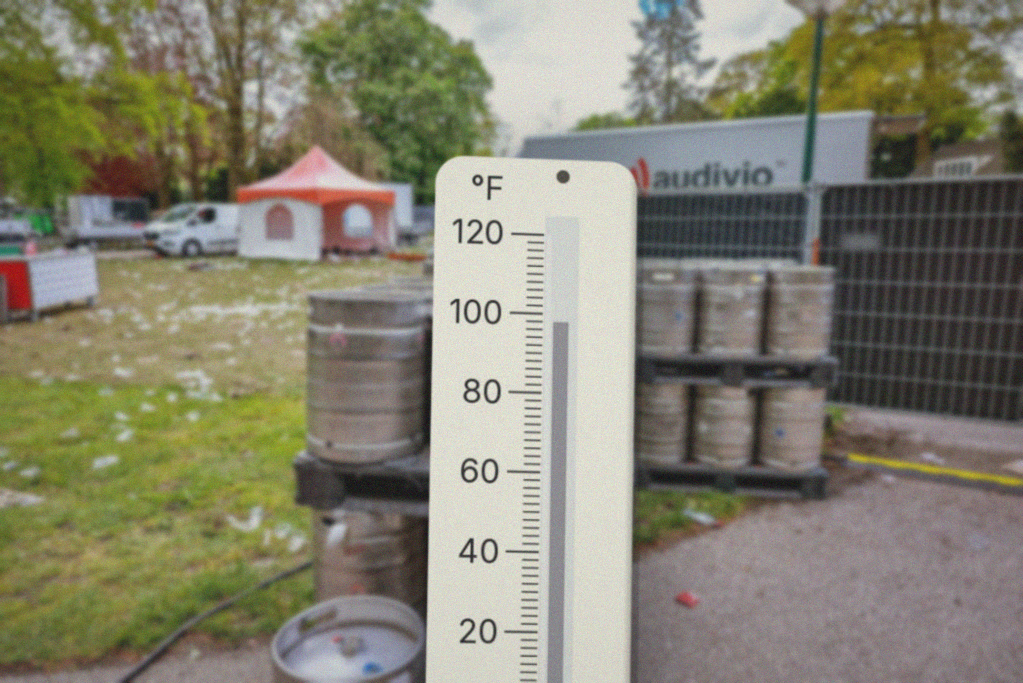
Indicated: 98 (°F)
